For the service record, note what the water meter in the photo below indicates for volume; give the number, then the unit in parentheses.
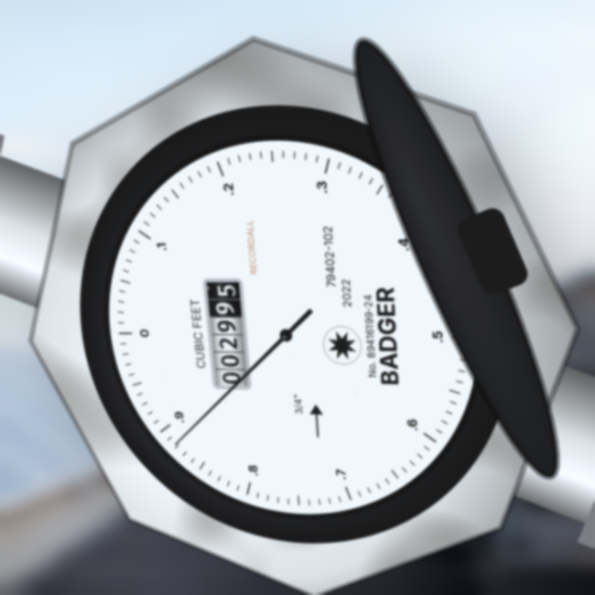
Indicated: 2994.88 (ft³)
